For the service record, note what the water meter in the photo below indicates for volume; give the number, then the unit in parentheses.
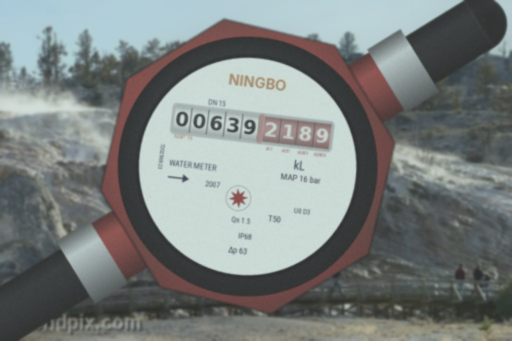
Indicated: 639.2189 (kL)
